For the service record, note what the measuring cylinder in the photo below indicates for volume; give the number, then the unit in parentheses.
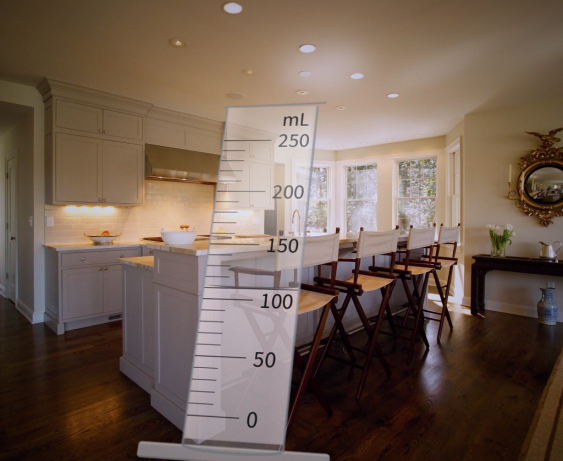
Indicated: 110 (mL)
